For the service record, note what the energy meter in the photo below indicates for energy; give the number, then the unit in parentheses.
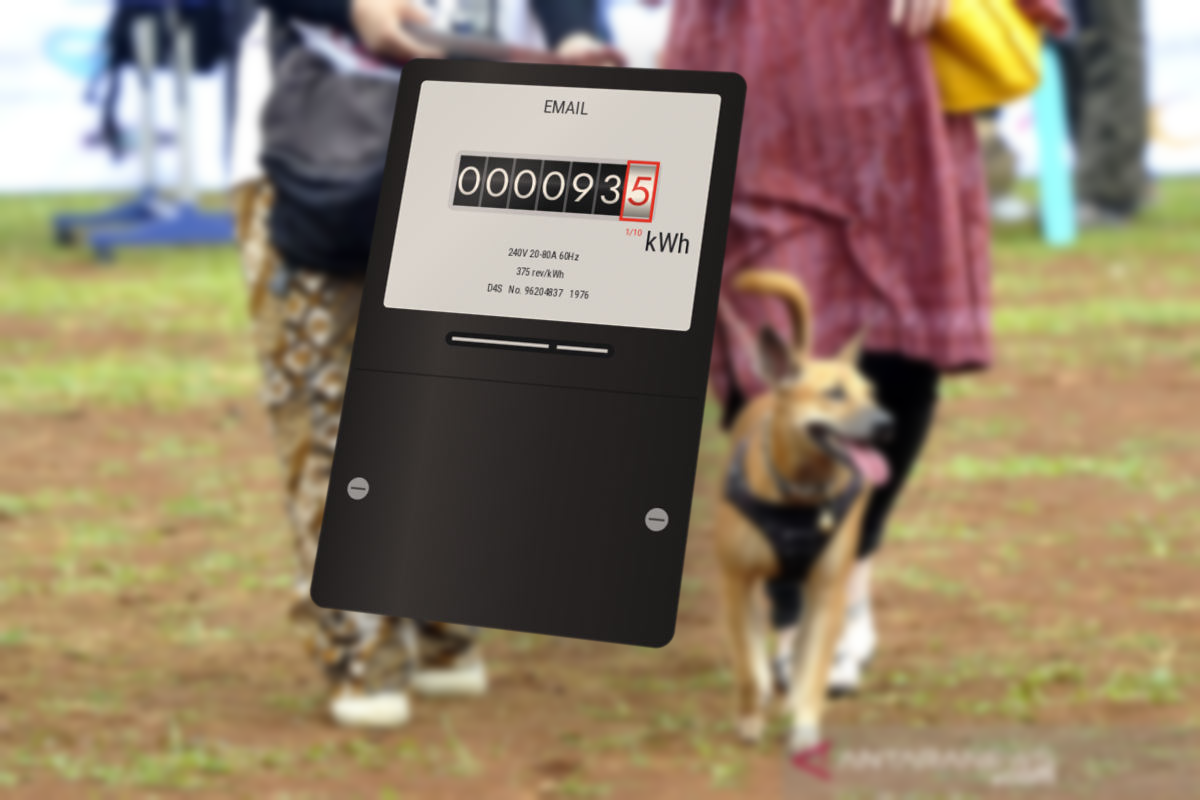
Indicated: 93.5 (kWh)
